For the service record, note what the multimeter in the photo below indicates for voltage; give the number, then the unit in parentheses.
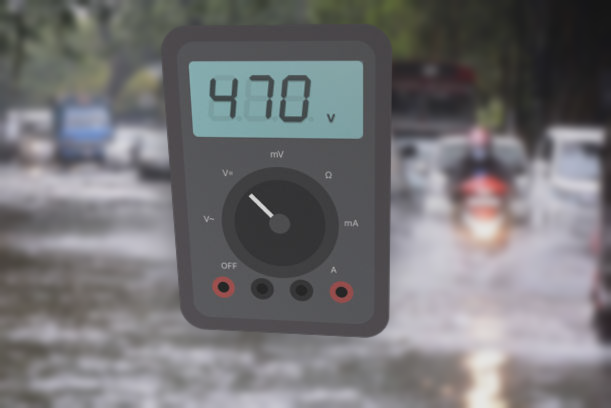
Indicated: 470 (V)
